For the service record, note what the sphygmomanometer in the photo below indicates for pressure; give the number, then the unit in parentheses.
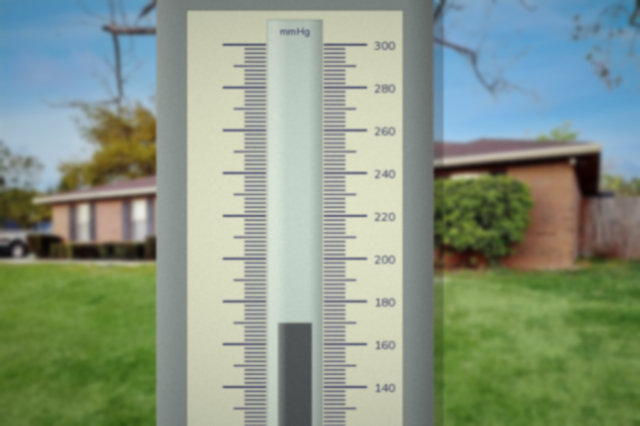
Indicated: 170 (mmHg)
